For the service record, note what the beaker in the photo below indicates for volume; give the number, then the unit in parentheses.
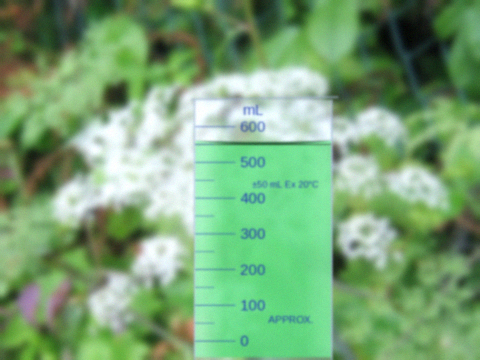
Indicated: 550 (mL)
